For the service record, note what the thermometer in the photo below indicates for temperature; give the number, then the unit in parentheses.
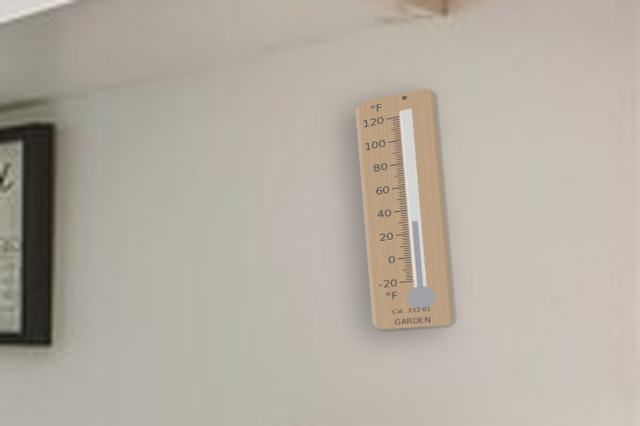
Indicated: 30 (°F)
